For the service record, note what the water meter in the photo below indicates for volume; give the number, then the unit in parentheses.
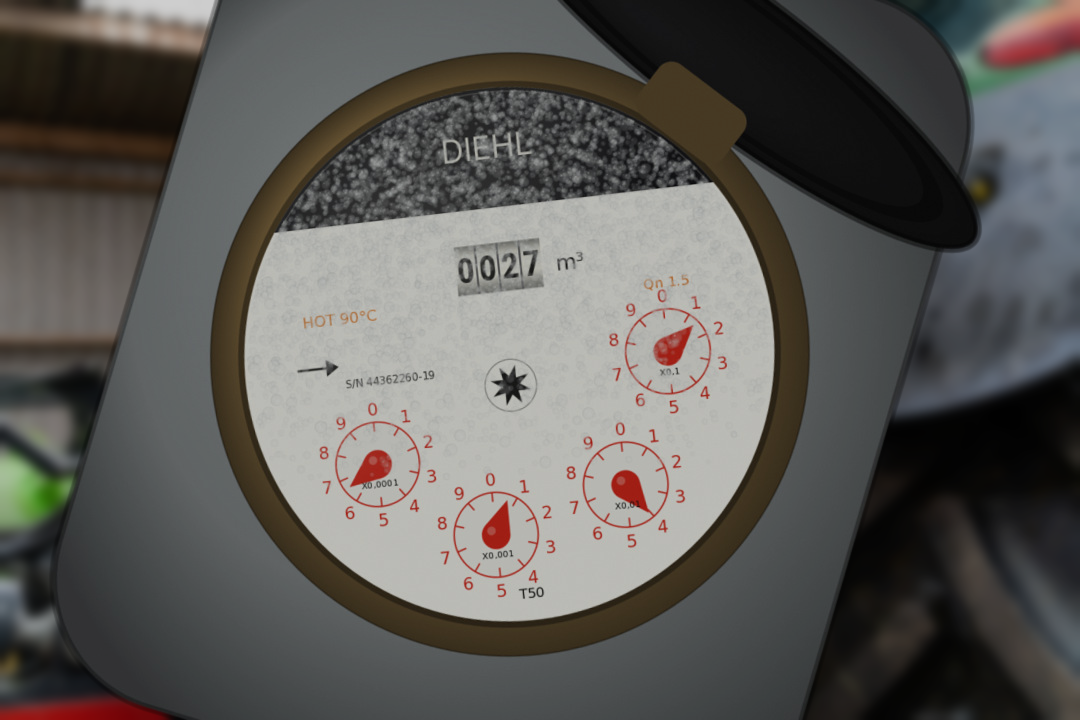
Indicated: 27.1406 (m³)
